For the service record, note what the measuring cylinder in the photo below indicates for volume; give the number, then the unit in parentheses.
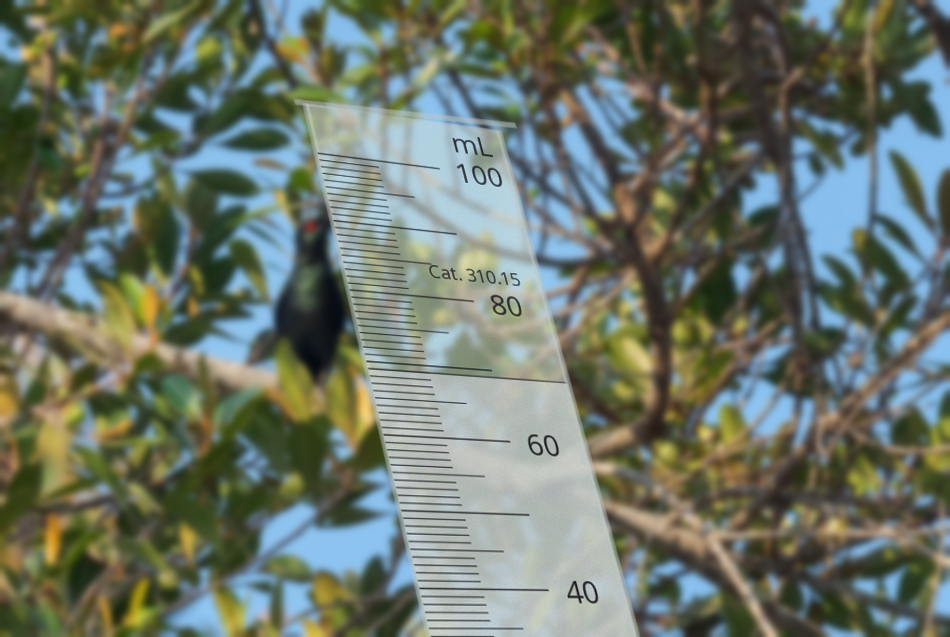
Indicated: 69 (mL)
